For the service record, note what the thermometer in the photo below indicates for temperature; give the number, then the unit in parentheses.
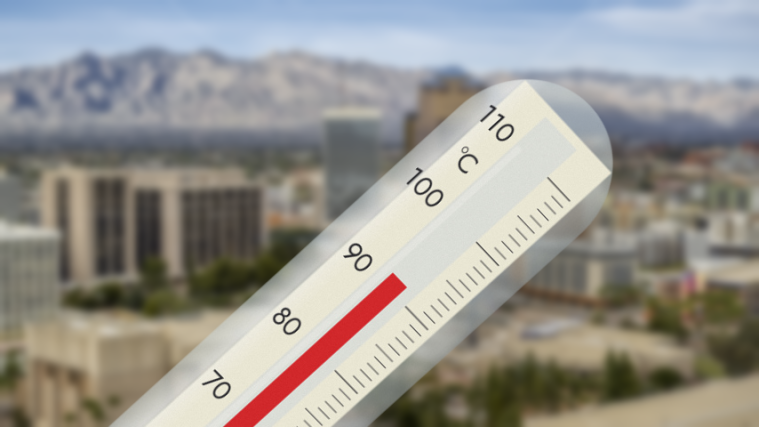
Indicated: 91.5 (°C)
